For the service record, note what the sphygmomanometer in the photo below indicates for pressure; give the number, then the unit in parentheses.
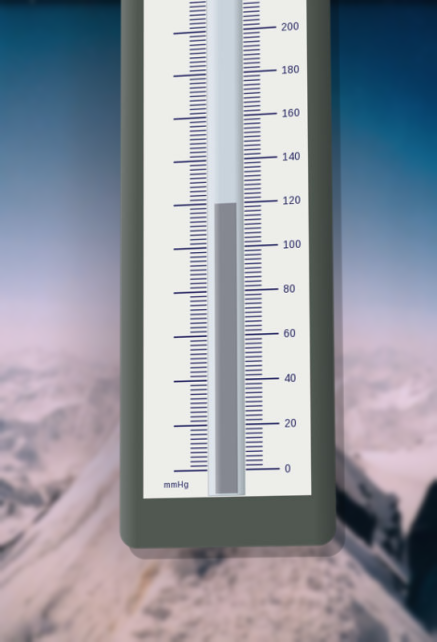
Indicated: 120 (mmHg)
